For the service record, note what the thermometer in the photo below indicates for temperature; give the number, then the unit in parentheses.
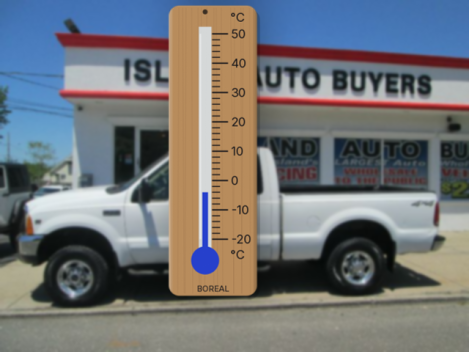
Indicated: -4 (°C)
